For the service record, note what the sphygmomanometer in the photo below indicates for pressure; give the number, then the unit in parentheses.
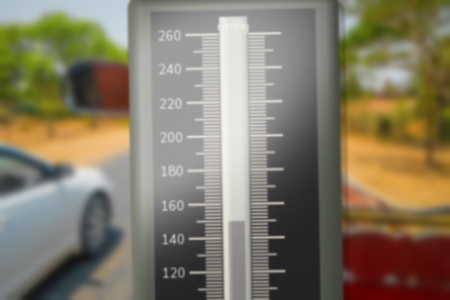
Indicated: 150 (mmHg)
